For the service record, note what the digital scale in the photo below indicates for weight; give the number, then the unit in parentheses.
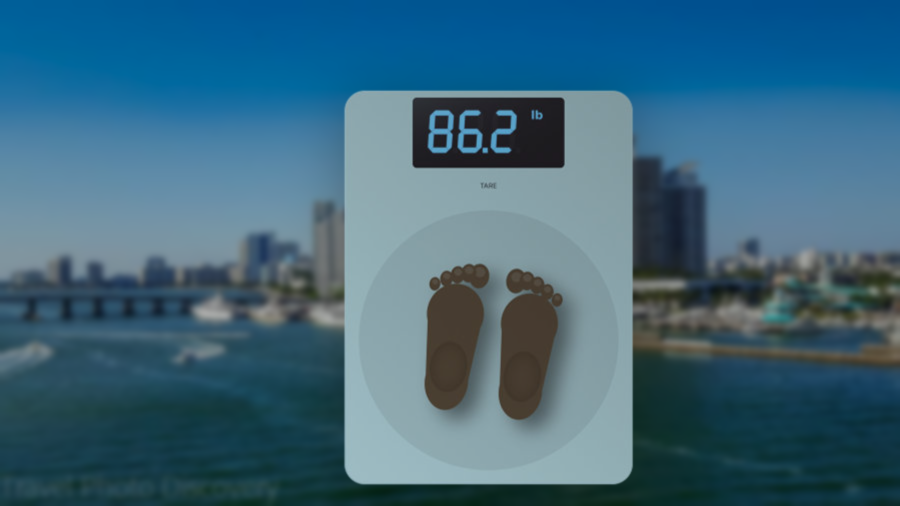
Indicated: 86.2 (lb)
